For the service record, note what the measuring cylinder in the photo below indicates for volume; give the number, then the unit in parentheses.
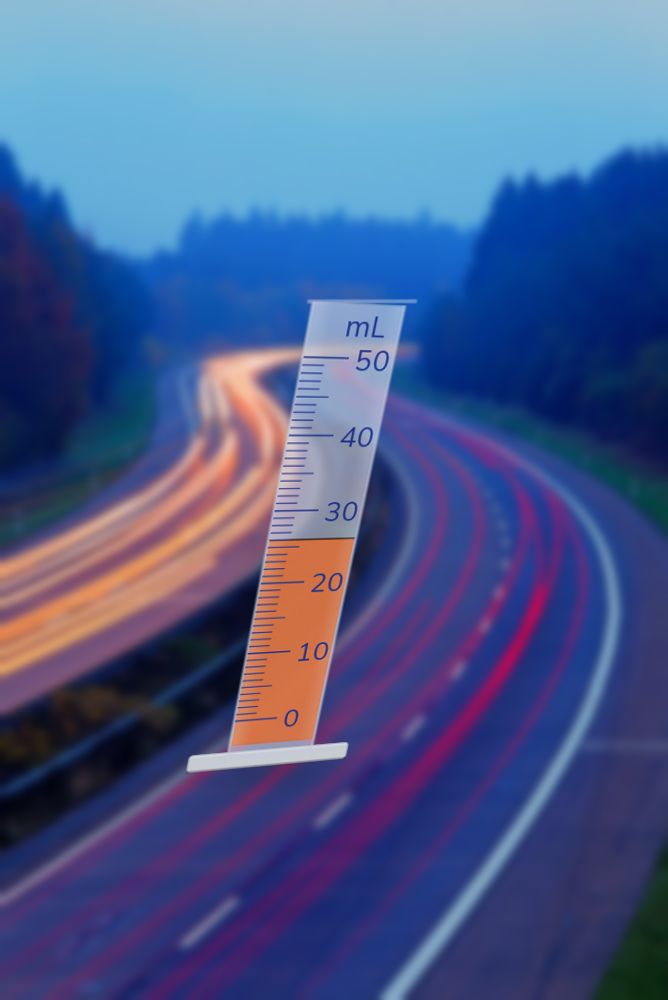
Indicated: 26 (mL)
